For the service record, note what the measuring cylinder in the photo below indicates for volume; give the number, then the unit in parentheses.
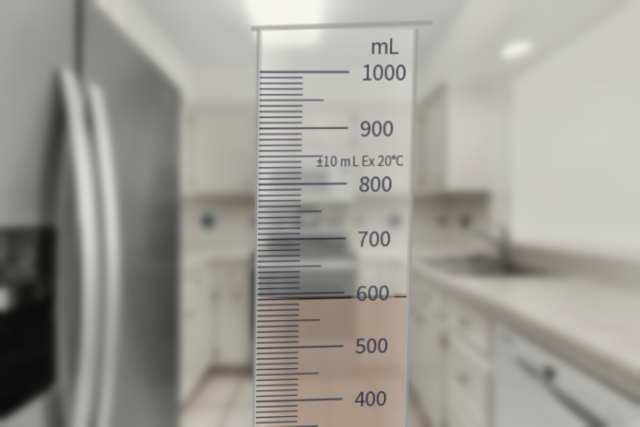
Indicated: 590 (mL)
